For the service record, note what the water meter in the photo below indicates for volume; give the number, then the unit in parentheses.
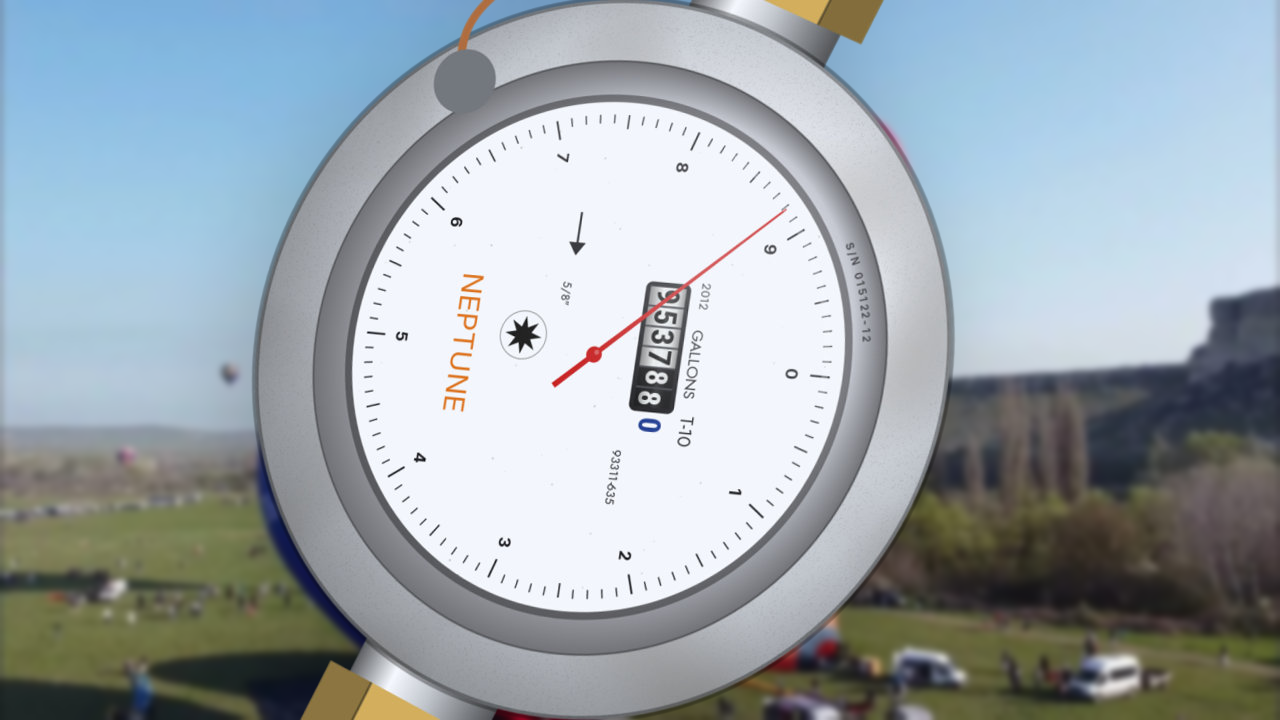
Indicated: 9537878.8 (gal)
